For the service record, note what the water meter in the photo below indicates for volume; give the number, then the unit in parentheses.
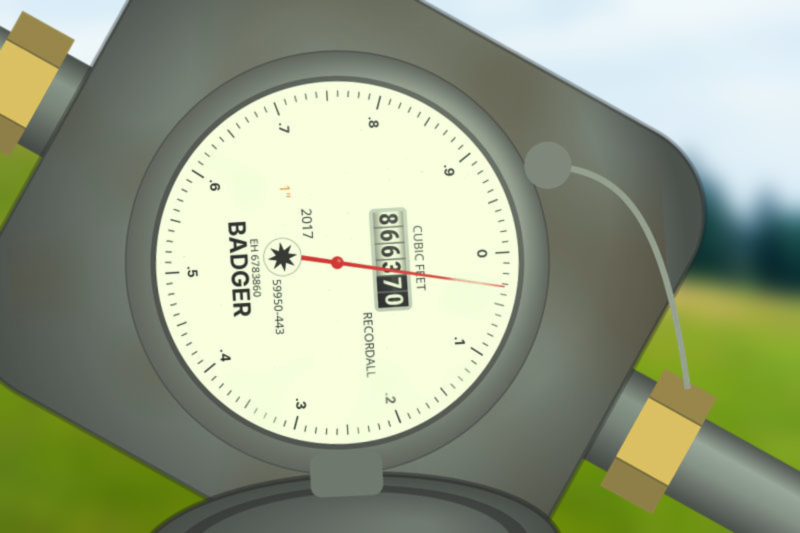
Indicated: 866370.03 (ft³)
